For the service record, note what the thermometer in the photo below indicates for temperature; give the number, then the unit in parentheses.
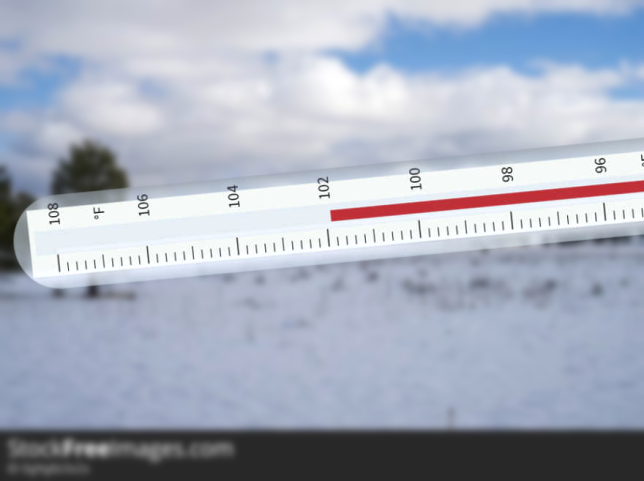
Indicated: 101.9 (°F)
